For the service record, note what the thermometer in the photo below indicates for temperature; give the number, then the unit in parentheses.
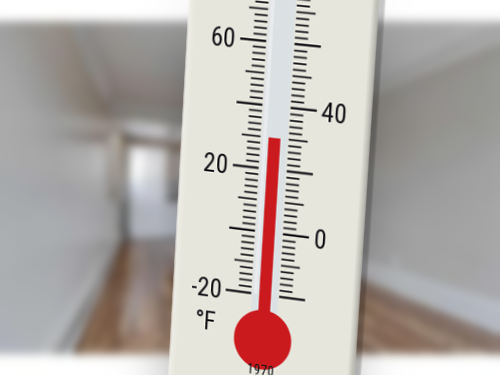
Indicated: 30 (°F)
